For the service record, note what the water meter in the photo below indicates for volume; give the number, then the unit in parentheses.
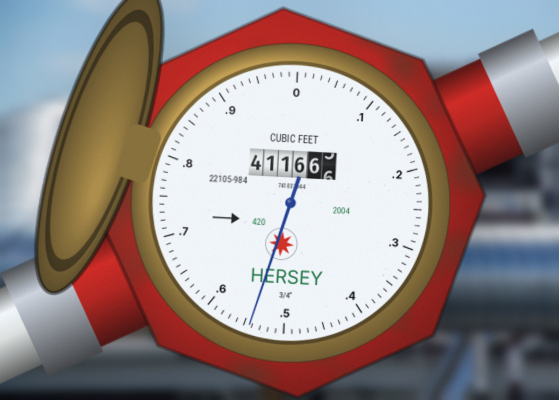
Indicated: 411665.54 (ft³)
